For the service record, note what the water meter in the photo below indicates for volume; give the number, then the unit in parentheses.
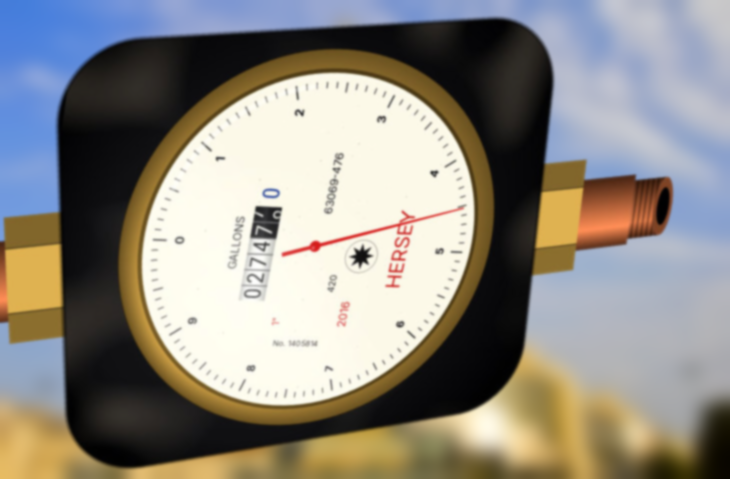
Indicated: 274774.5 (gal)
